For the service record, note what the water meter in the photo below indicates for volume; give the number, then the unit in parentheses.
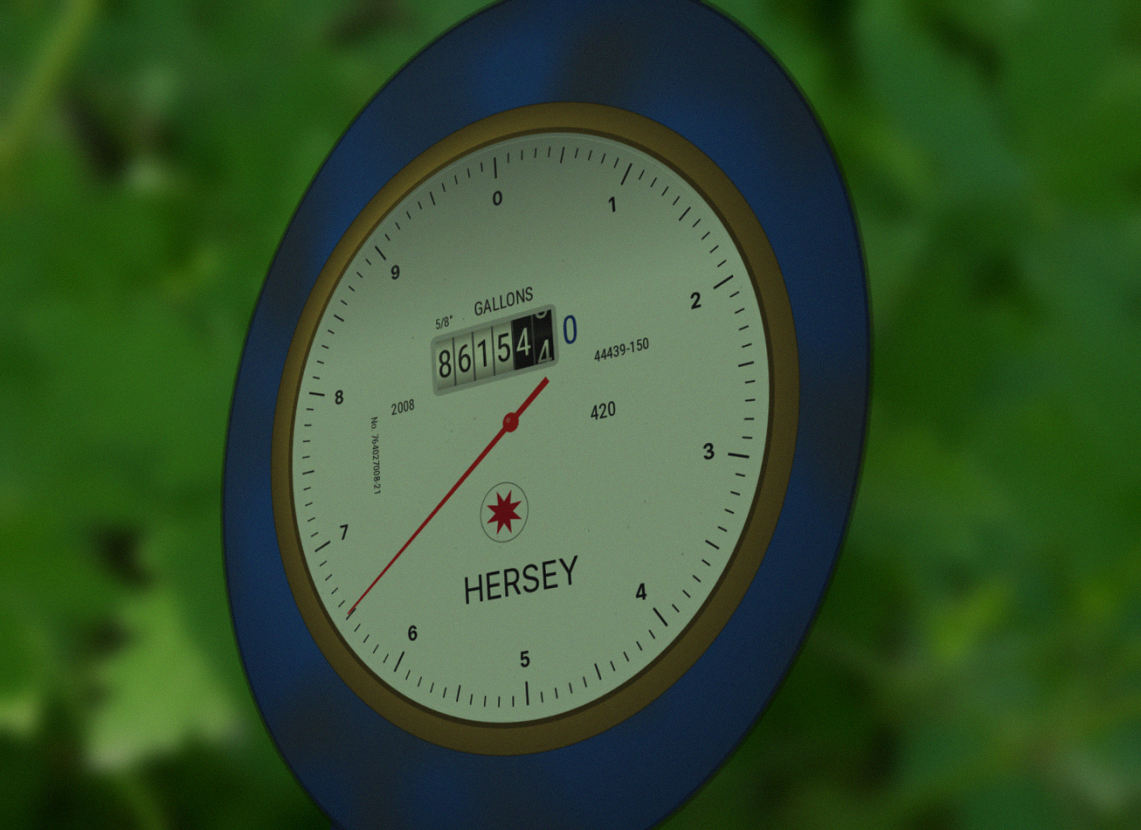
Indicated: 8615436.5 (gal)
